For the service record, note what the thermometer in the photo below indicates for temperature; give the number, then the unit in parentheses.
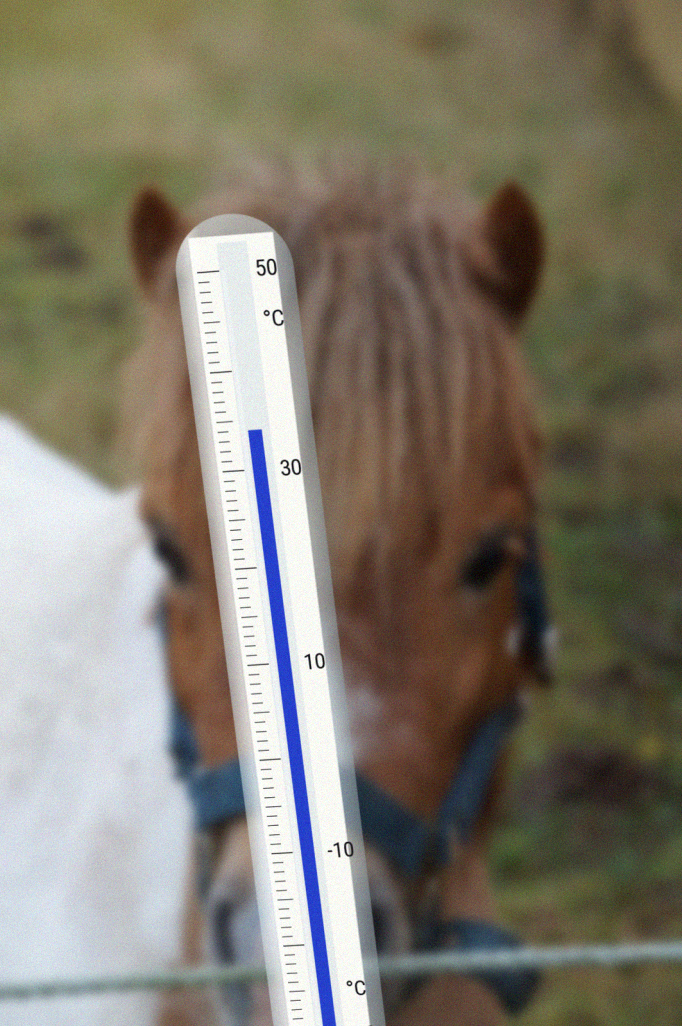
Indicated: 34 (°C)
